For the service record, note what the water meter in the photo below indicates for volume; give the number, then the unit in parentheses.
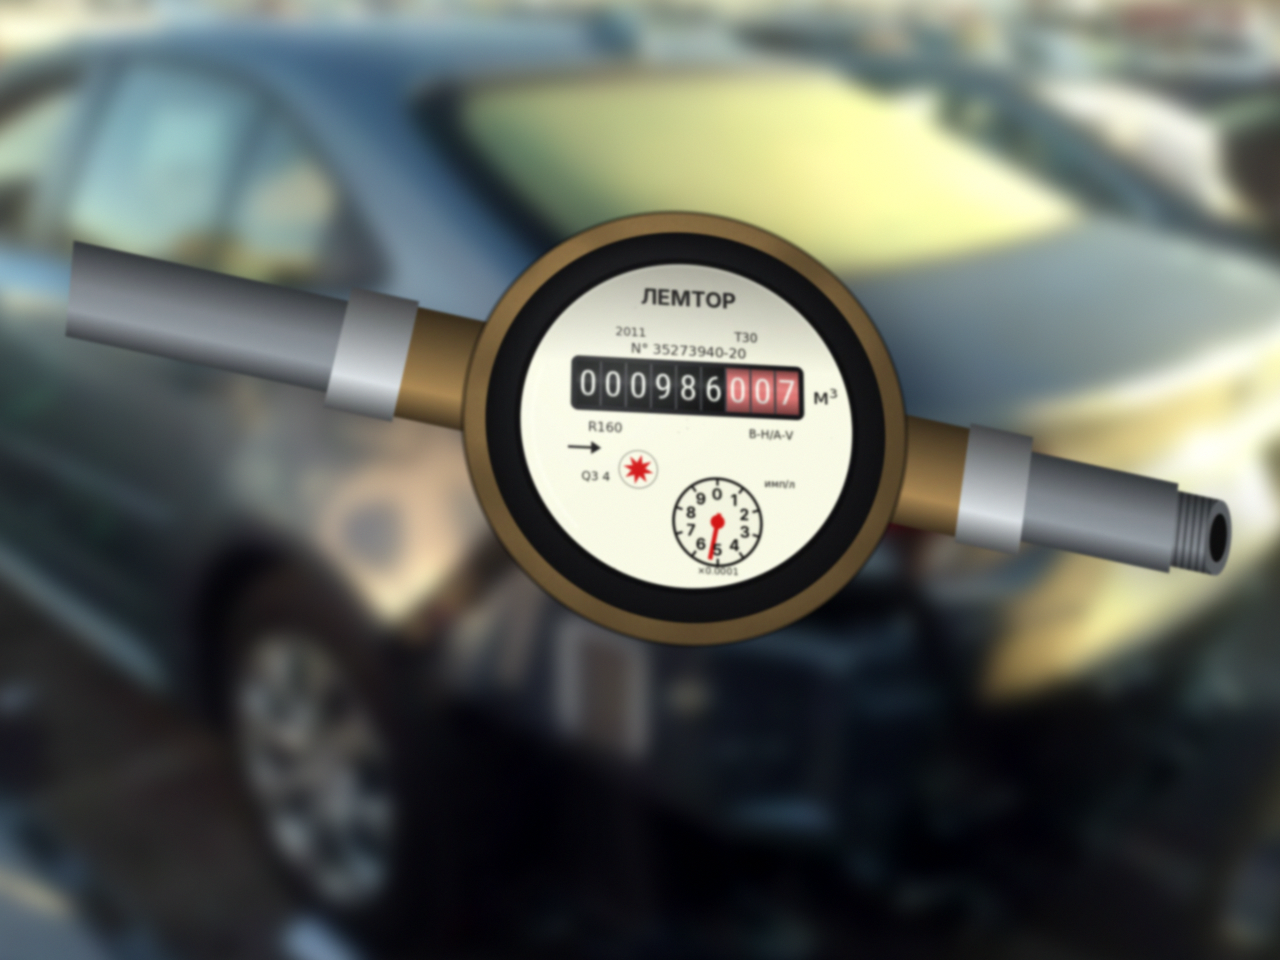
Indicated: 986.0075 (m³)
